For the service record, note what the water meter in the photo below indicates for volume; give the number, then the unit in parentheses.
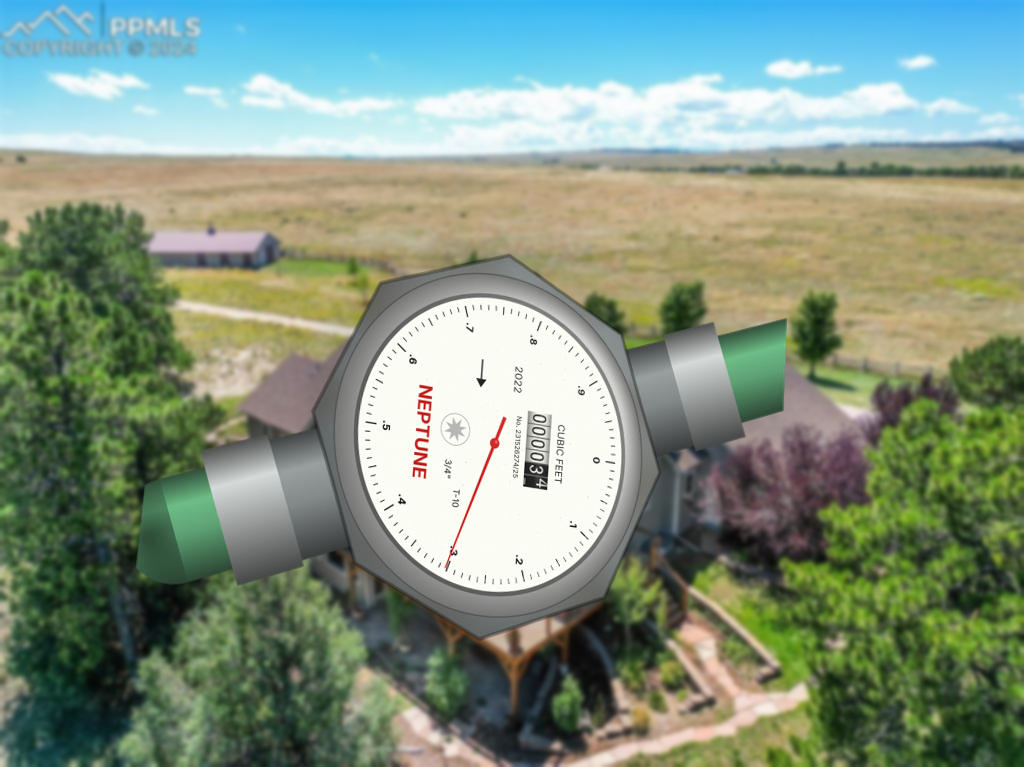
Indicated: 34.30 (ft³)
